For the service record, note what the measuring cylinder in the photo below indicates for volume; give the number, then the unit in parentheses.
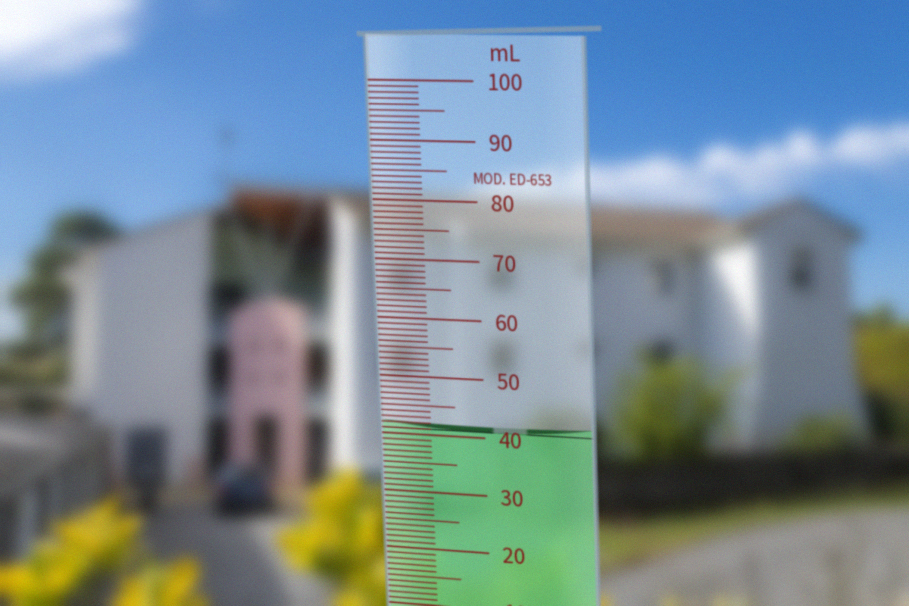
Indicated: 41 (mL)
